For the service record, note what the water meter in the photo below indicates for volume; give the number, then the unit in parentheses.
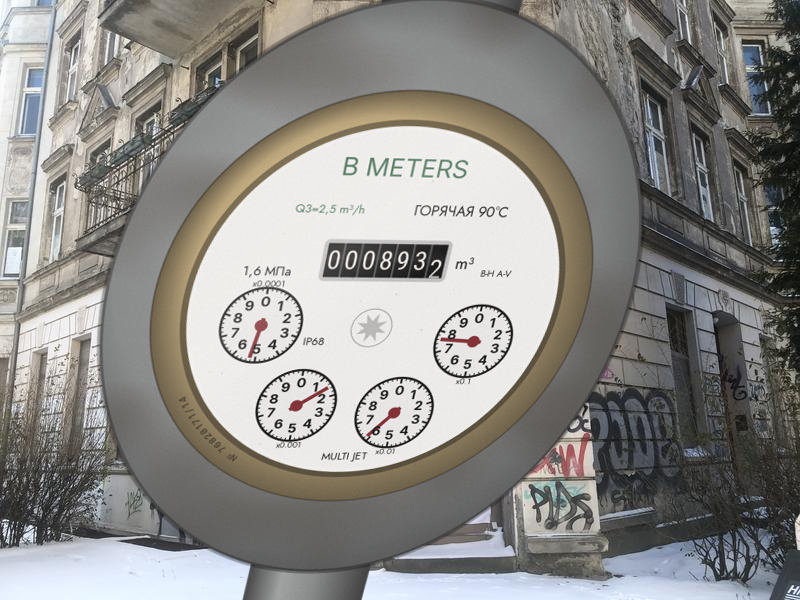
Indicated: 8931.7615 (m³)
